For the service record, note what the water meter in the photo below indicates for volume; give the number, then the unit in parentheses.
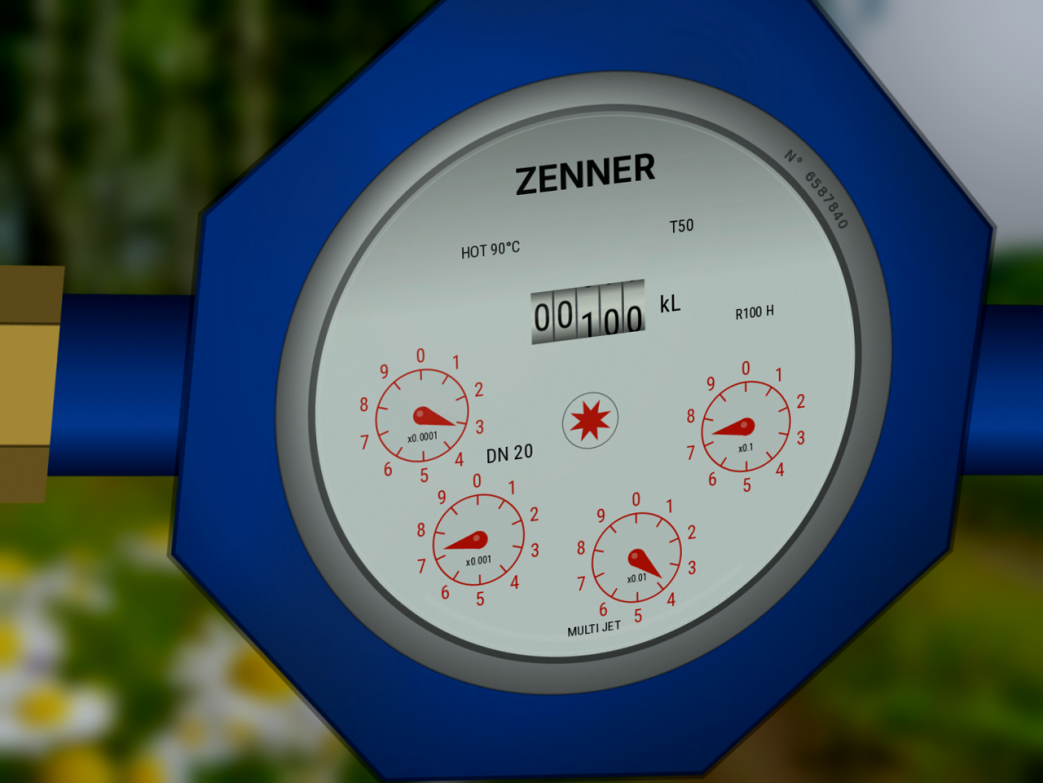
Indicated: 99.7373 (kL)
